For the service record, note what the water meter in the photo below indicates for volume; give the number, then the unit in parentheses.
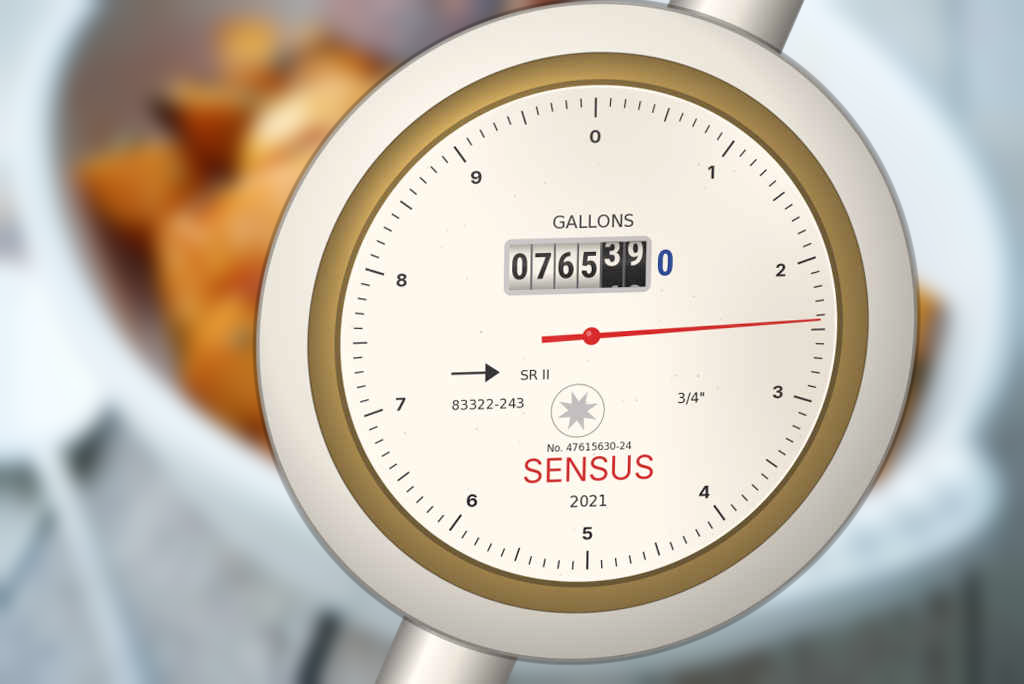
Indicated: 765392.4 (gal)
